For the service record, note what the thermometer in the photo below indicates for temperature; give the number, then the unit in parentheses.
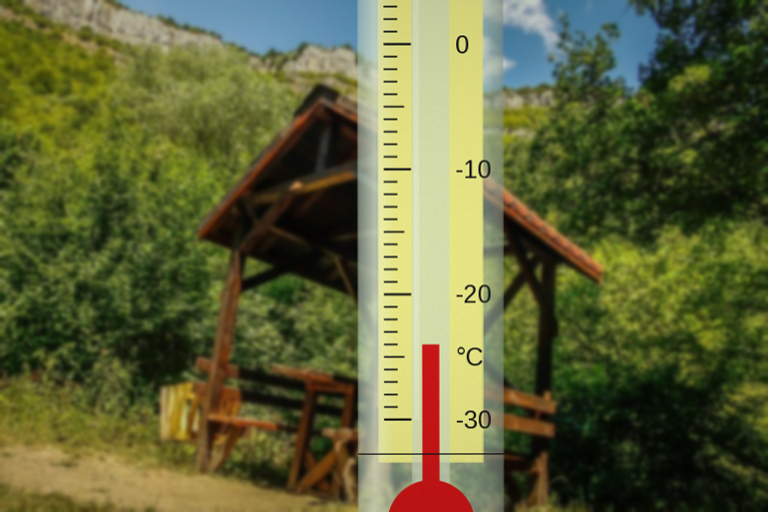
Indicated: -24 (°C)
